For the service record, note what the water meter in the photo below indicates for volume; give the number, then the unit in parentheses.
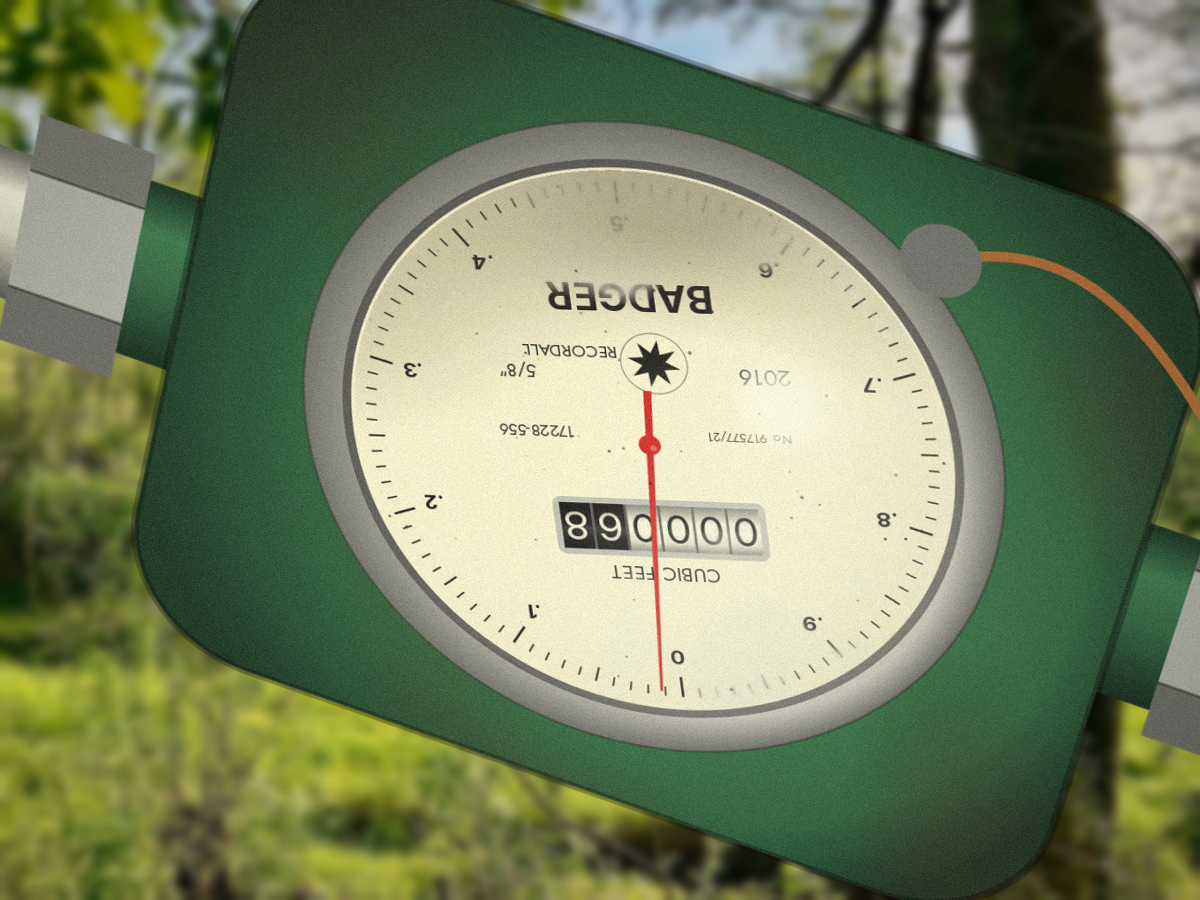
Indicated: 68.01 (ft³)
